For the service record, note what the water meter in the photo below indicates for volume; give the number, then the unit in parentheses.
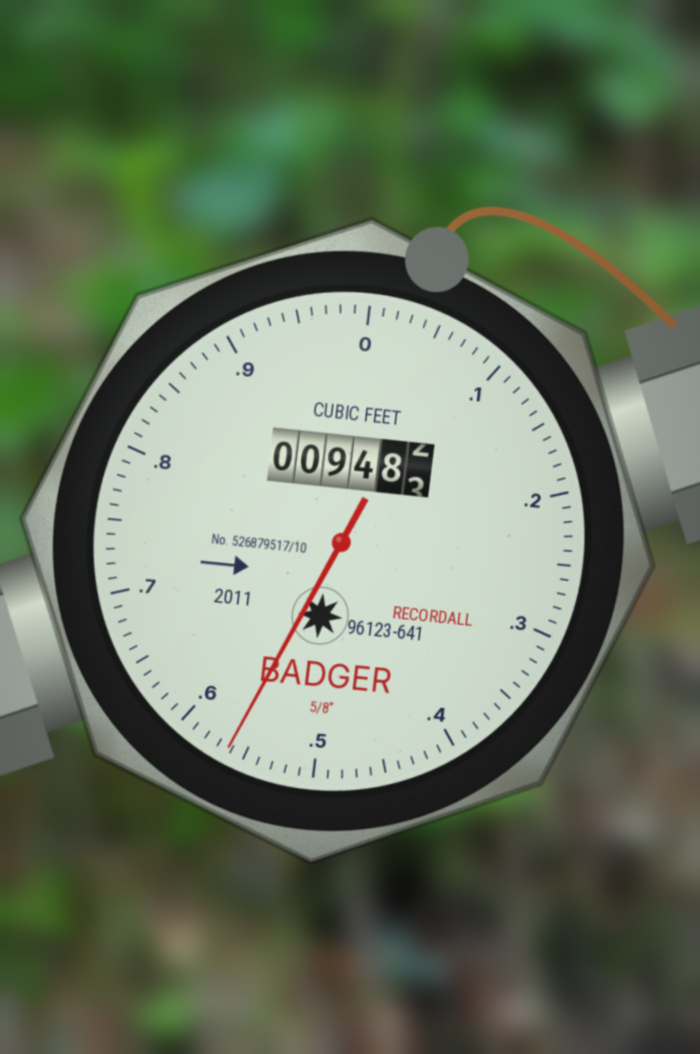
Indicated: 9482.56 (ft³)
